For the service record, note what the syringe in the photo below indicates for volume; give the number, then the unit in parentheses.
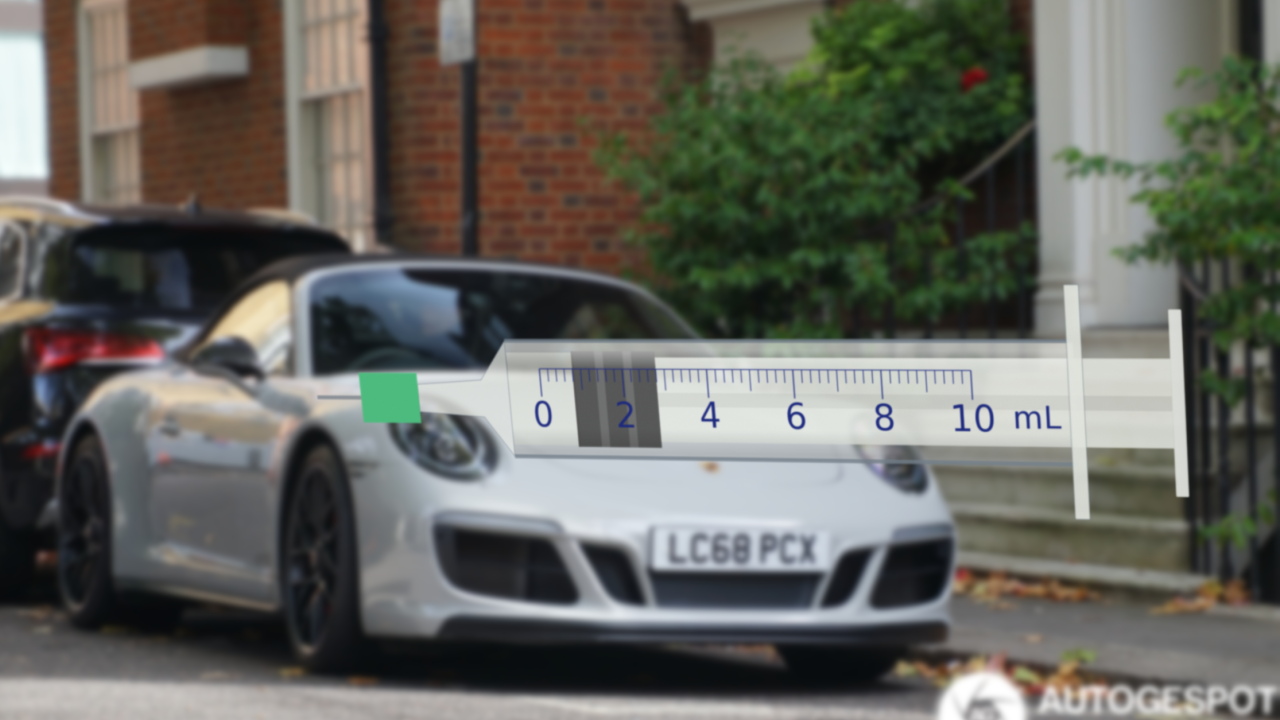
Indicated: 0.8 (mL)
